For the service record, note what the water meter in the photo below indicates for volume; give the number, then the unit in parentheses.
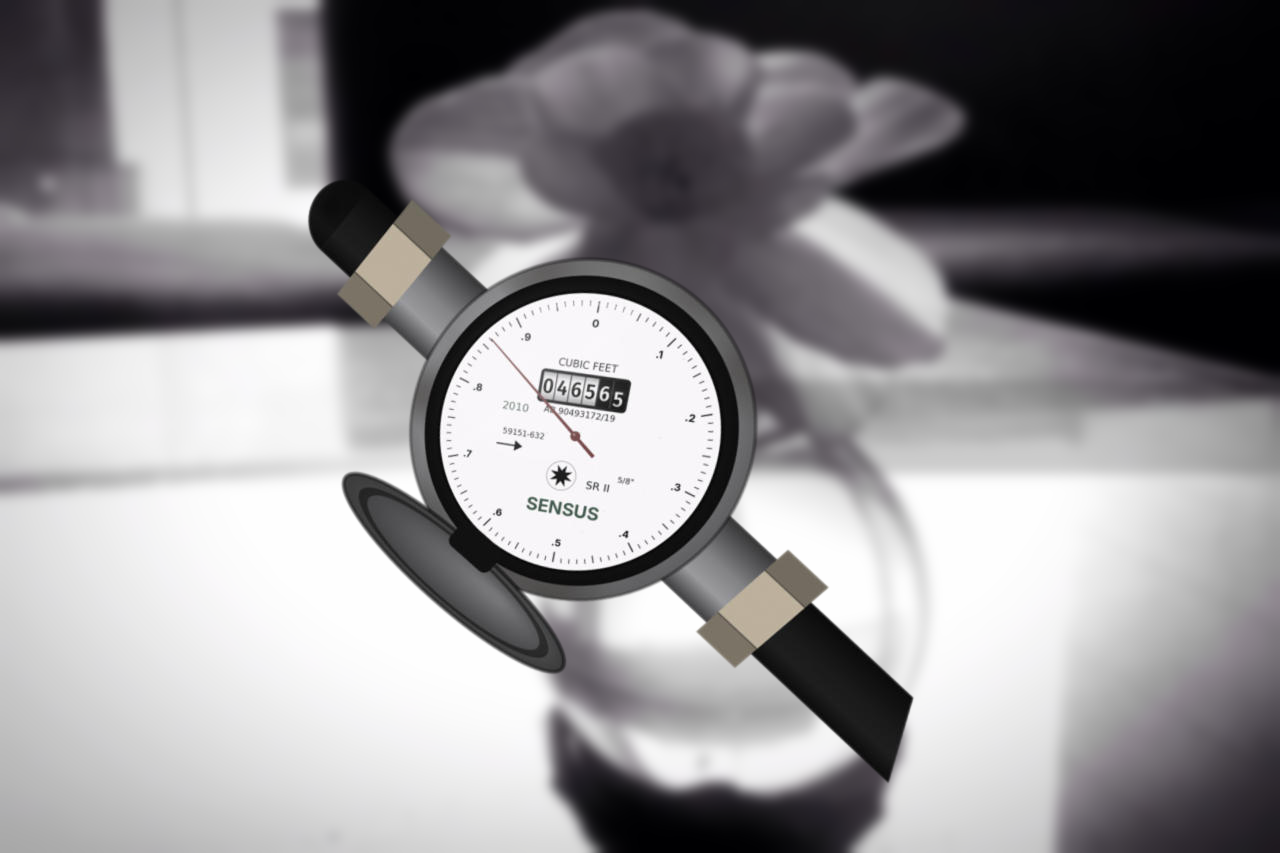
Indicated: 46564.86 (ft³)
